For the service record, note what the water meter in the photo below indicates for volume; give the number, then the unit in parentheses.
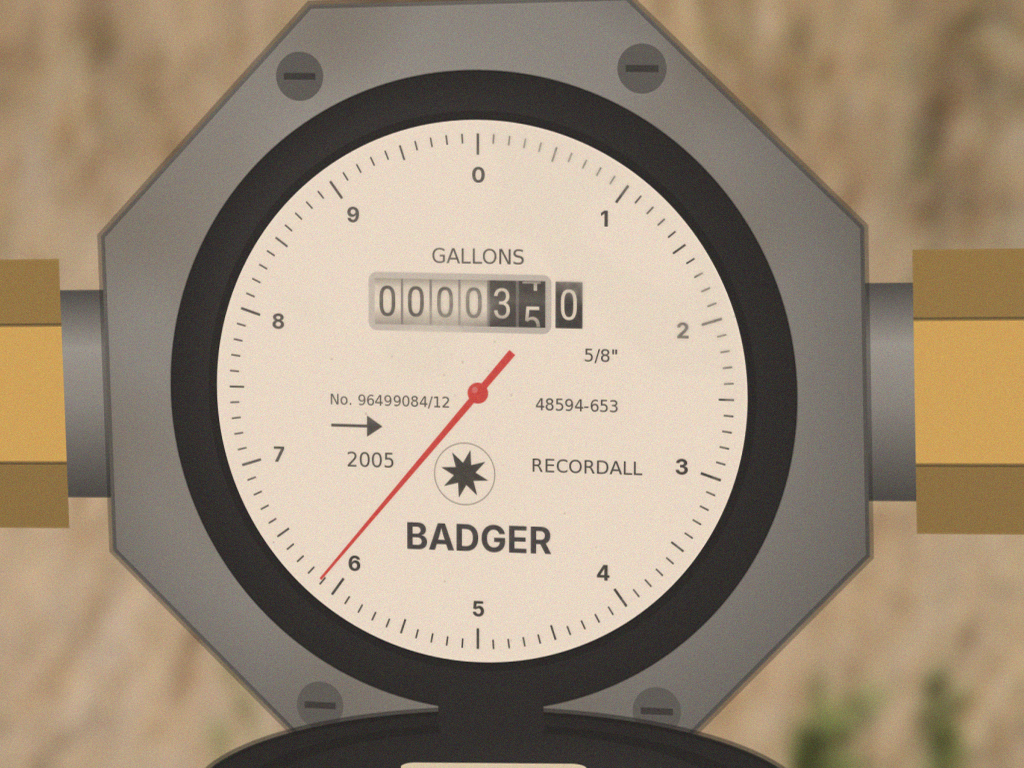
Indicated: 346.1 (gal)
